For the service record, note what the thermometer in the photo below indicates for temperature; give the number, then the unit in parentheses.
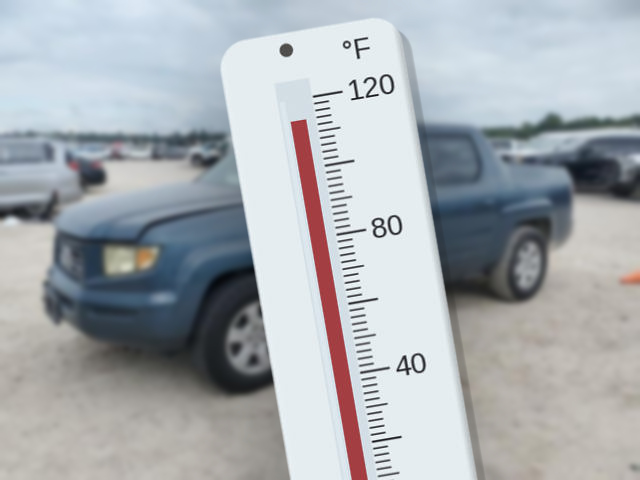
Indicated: 114 (°F)
